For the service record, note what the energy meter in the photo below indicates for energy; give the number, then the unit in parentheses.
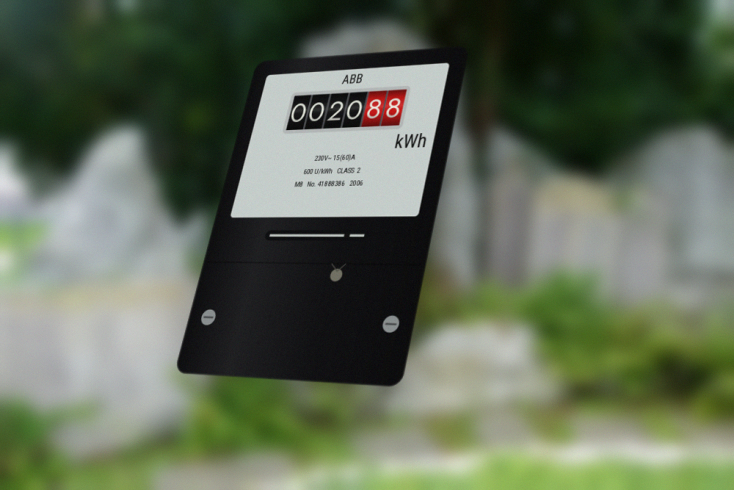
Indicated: 20.88 (kWh)
